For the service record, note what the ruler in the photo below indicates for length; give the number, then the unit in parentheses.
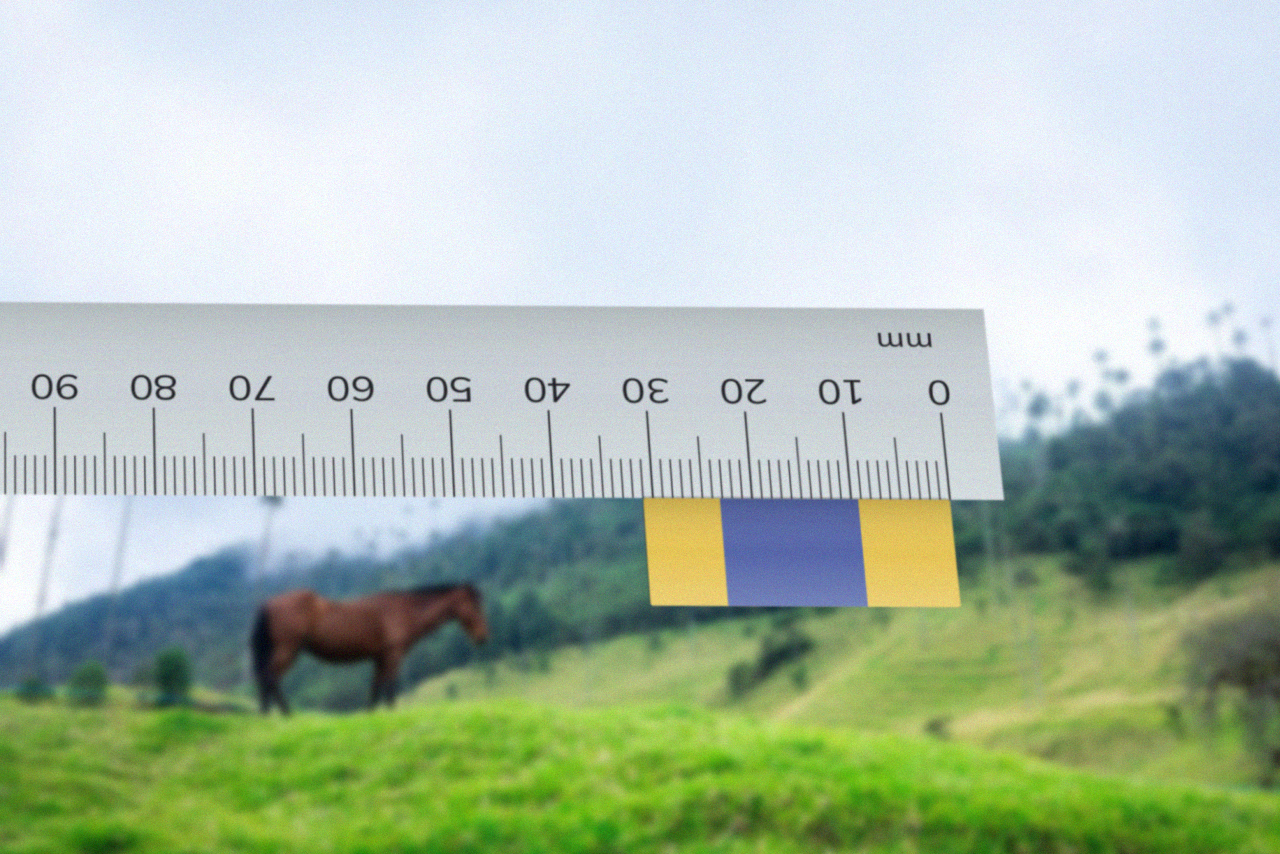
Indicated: 31 (mm)
